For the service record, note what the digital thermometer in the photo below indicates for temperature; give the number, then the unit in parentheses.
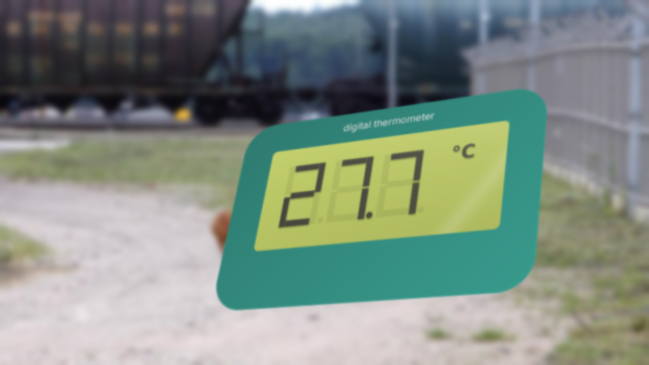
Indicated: 27.7 (°C)
